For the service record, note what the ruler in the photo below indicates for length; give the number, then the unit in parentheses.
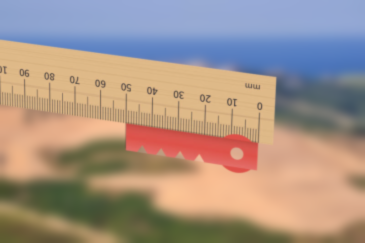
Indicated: 50 (mm)
